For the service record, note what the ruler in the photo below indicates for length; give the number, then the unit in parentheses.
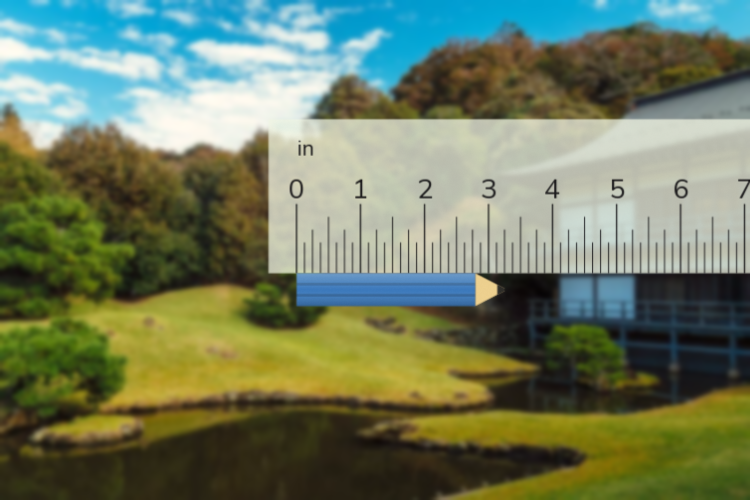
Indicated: 3.25 (in)
